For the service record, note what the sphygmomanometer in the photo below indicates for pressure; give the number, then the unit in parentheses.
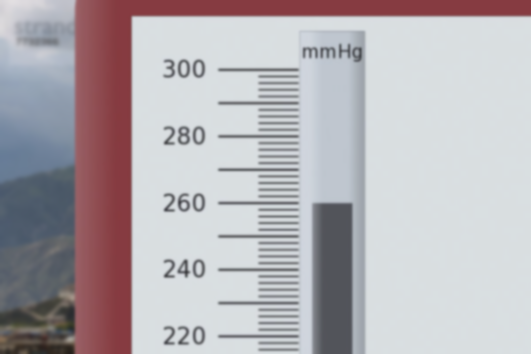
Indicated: 260 (mmHg)
